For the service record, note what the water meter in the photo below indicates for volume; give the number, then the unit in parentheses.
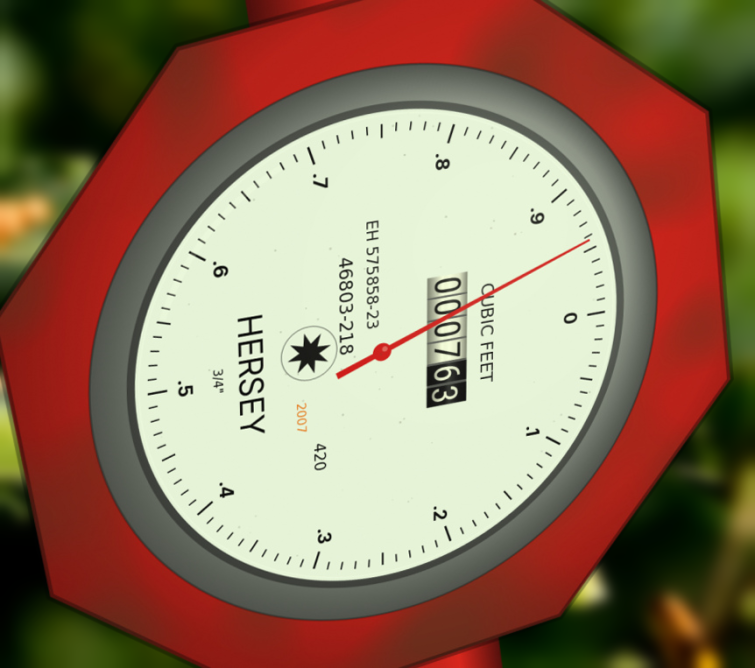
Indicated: 762.94 (ft³)
